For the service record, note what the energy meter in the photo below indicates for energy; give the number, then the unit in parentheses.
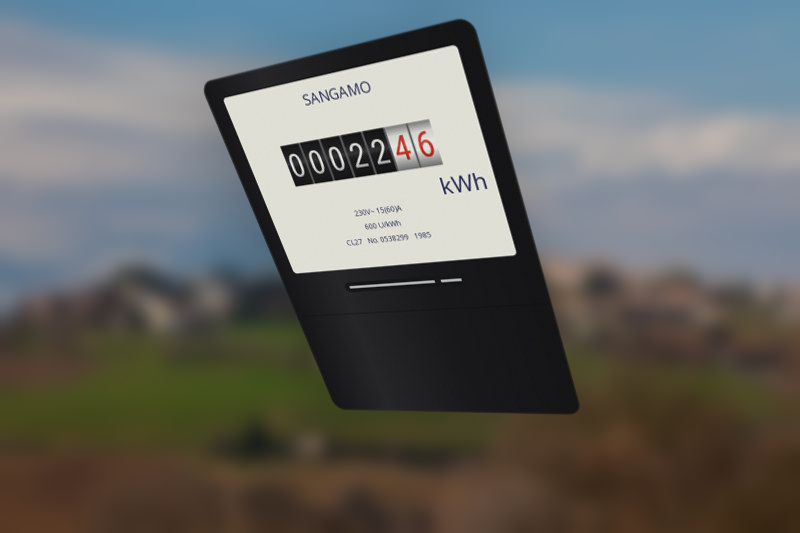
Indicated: 22.46 (kWh)
